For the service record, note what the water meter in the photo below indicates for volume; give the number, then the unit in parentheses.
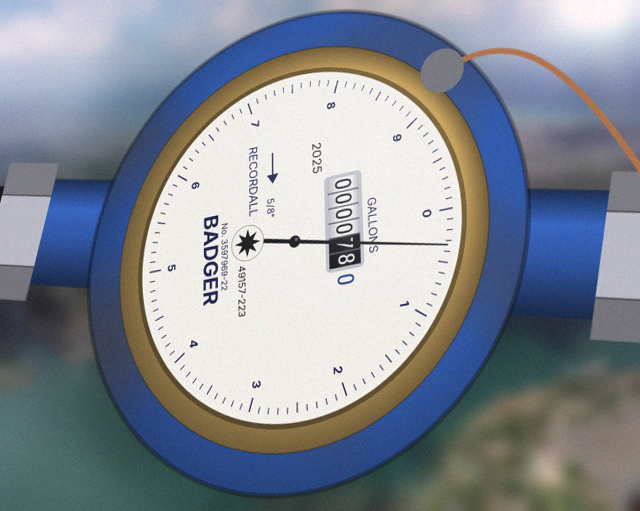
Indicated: 780.3 (gal)
